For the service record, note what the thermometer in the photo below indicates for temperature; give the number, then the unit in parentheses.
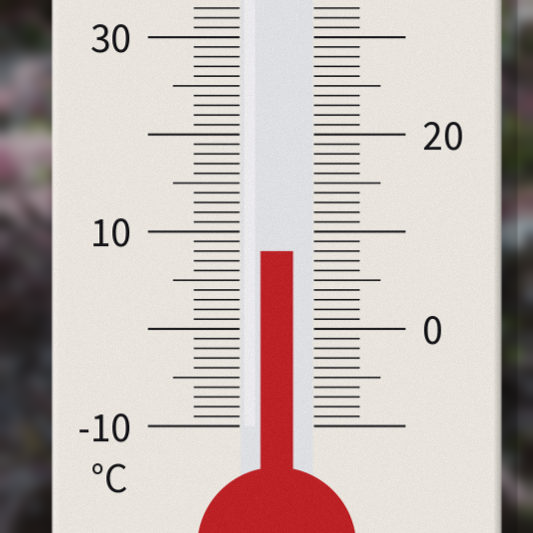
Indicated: 8 (°C)
